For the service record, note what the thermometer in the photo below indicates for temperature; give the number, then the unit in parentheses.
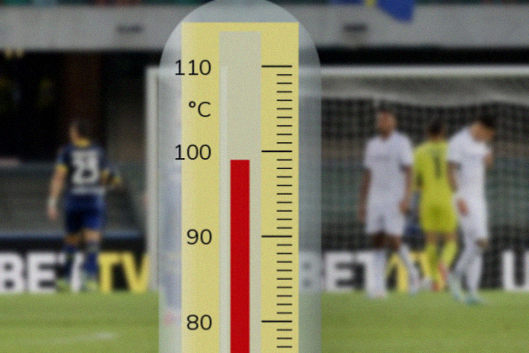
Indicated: 99 (°C)
